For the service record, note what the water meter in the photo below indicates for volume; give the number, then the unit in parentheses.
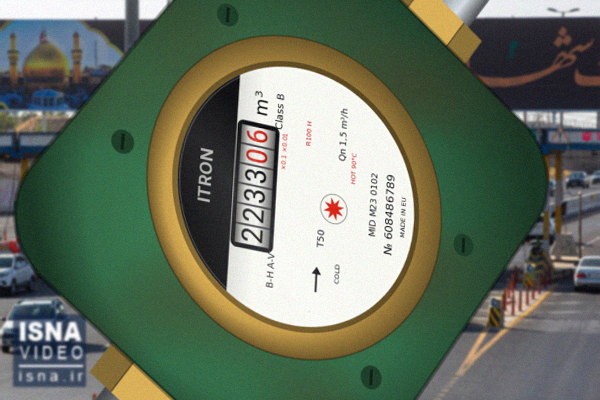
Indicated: 2233.06 (m³)
